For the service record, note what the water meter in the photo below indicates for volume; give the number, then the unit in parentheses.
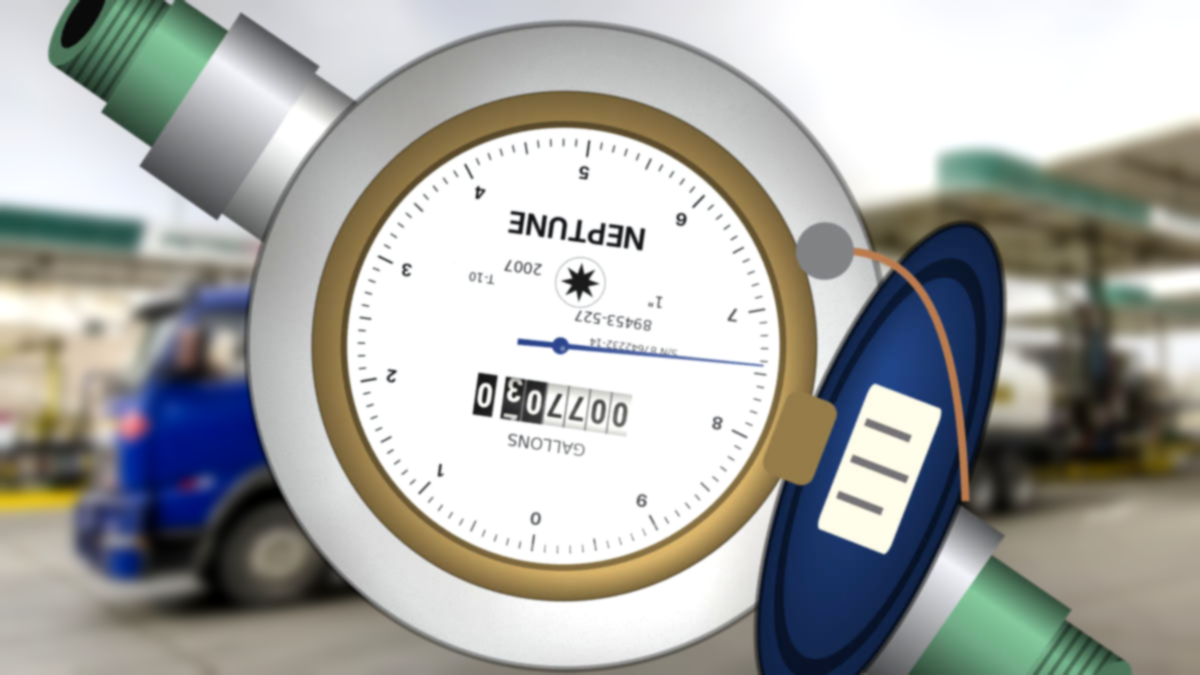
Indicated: 77027.4 (gal)
